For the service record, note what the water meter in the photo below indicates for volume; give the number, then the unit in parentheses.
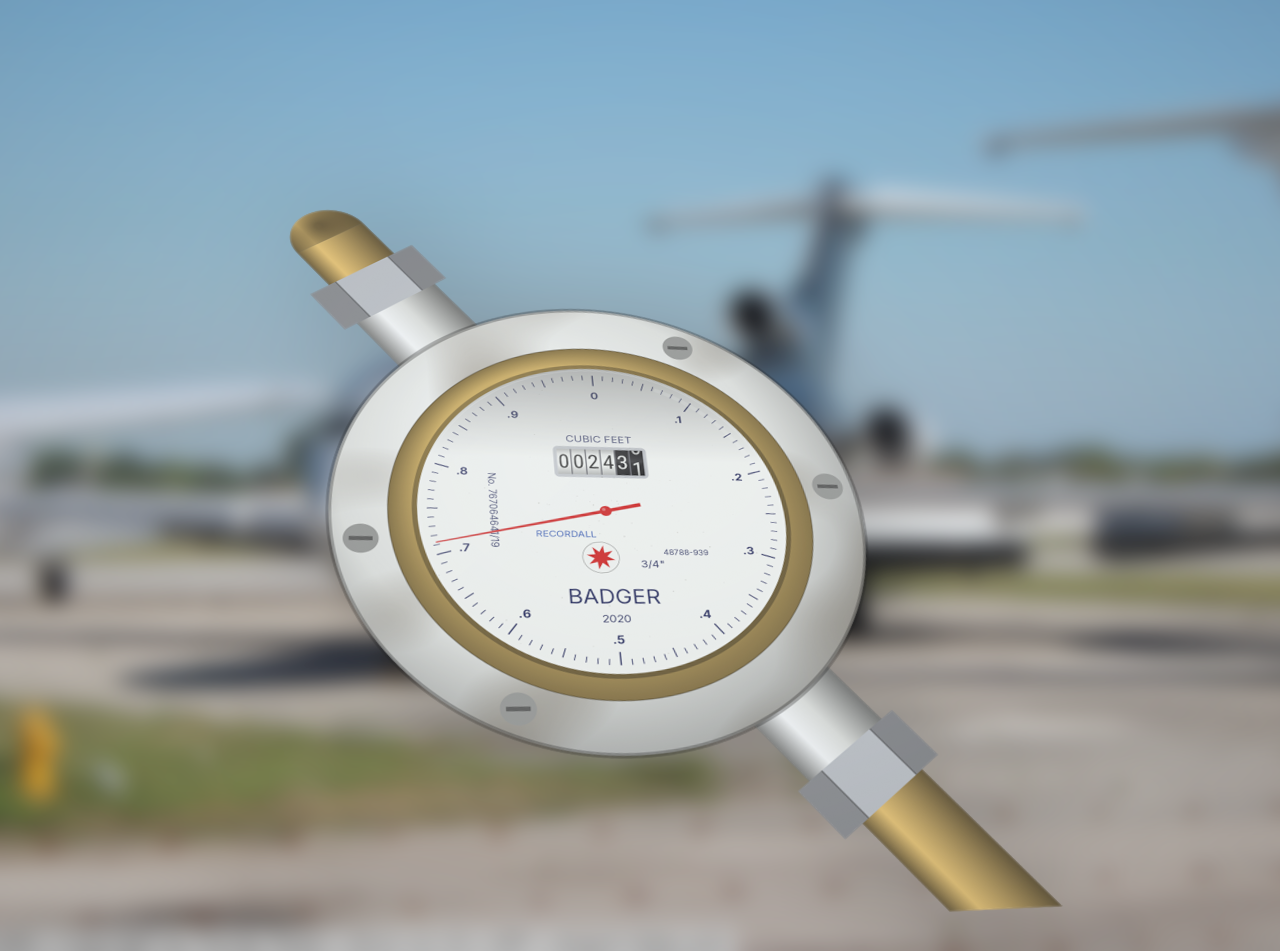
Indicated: 2430.71 (ft³)
